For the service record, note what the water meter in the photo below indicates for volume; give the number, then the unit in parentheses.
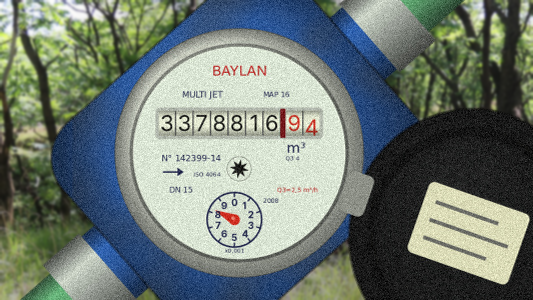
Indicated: 3378816.938 (m³)
